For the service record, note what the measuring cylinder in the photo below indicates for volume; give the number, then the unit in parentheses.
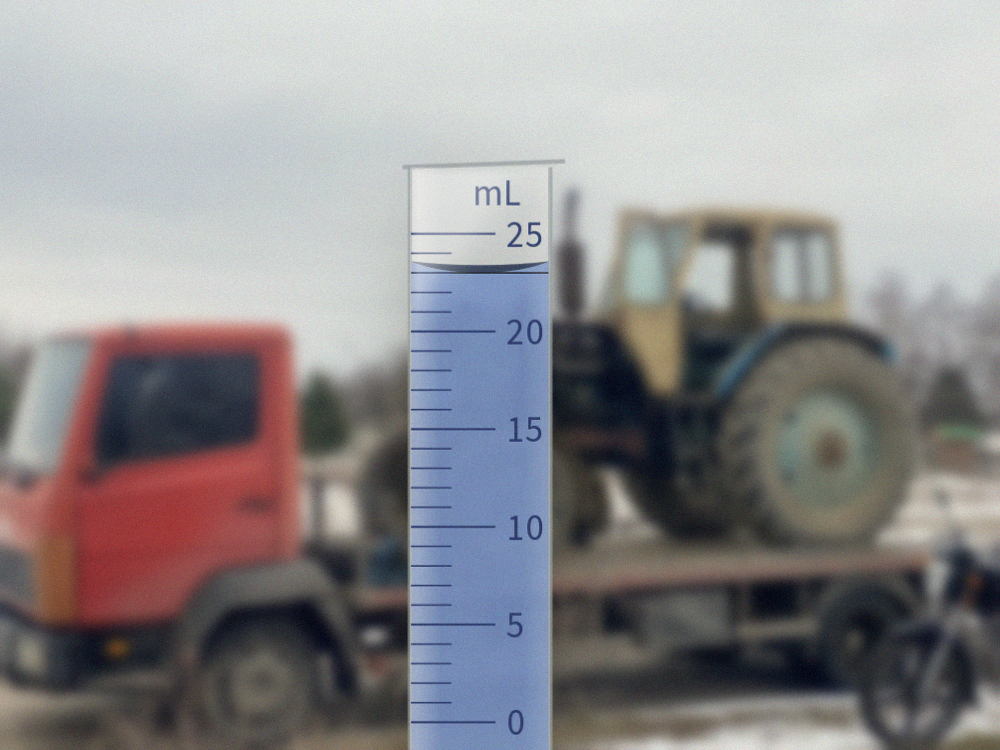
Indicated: 23 (mL)
